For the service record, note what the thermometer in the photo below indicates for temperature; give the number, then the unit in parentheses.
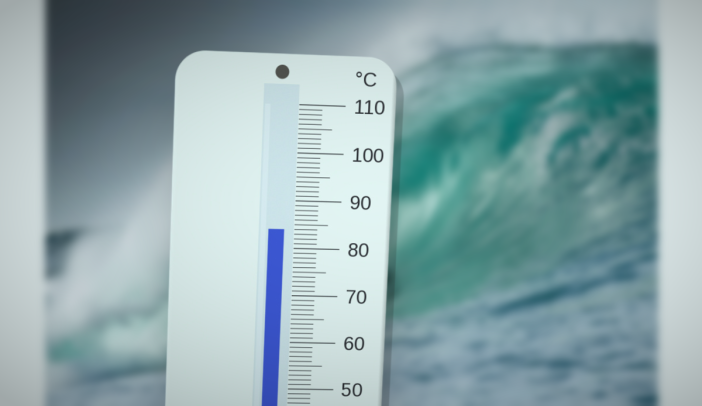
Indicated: 84 (°C)
